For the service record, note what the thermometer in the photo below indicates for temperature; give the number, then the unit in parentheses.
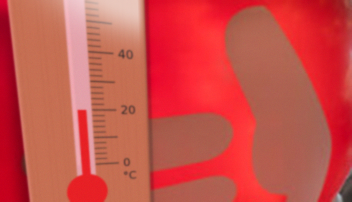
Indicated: 20 (°C)
